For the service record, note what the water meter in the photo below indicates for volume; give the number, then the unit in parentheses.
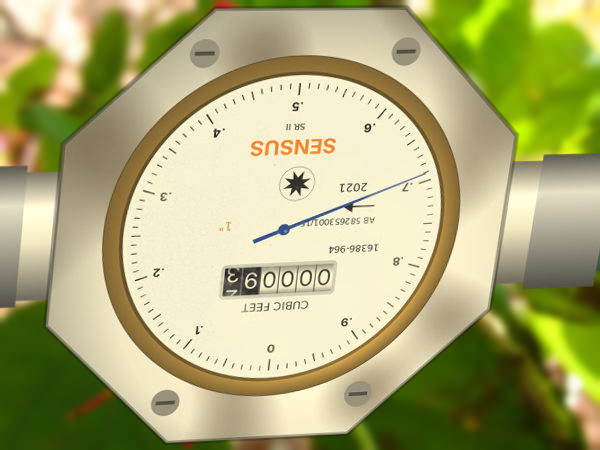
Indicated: 92.69 (ft³)
